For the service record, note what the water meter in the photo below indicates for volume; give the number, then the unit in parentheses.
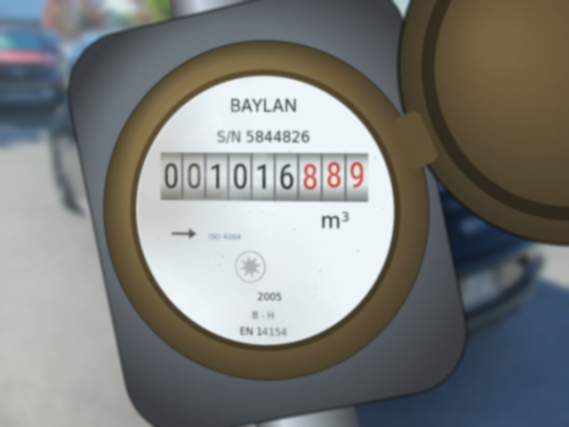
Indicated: 1016.889 (m³)
